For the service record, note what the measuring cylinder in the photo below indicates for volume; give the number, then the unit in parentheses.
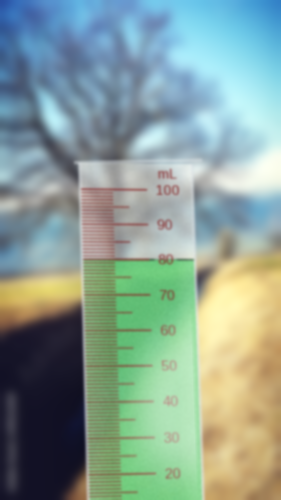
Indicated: 80 (mL)
